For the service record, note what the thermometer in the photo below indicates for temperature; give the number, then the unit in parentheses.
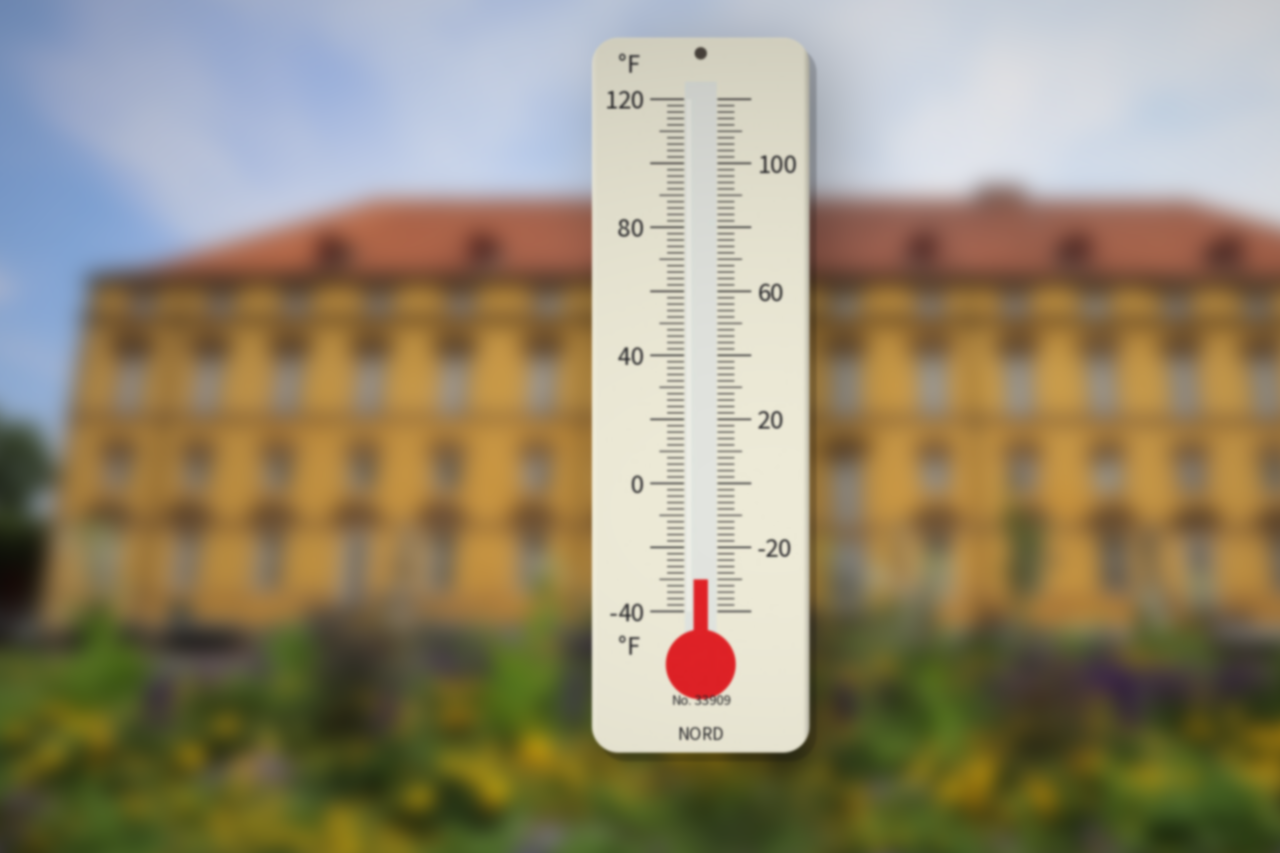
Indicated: -30 (°F)
